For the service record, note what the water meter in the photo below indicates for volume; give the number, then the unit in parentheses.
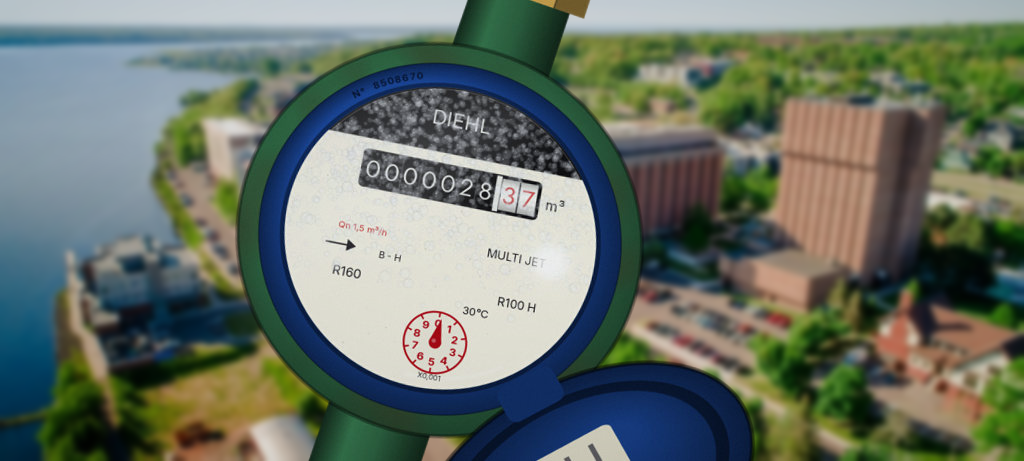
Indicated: 28.370 (m³)
